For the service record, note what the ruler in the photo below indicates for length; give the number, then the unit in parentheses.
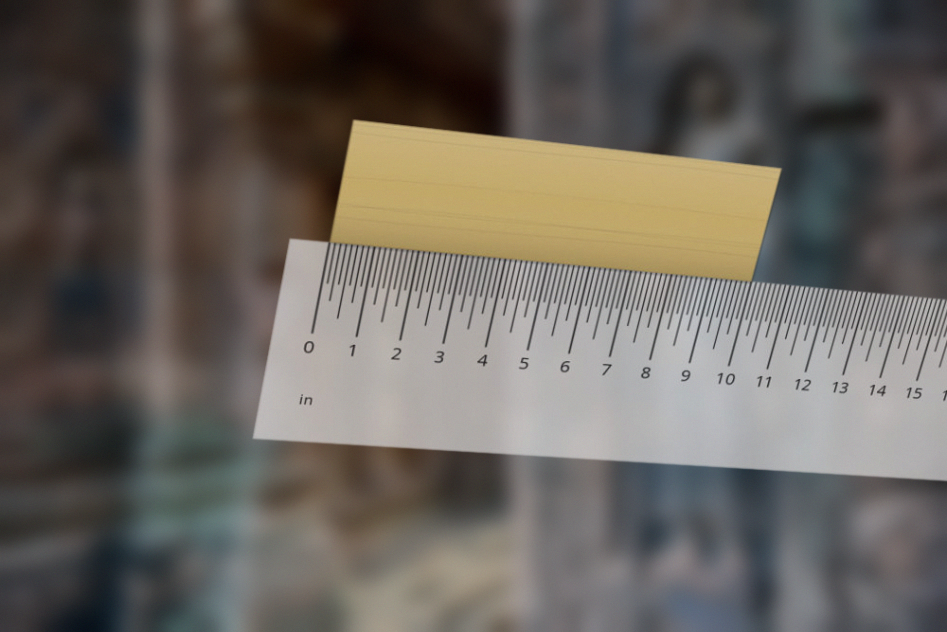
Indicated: 10 (in)
